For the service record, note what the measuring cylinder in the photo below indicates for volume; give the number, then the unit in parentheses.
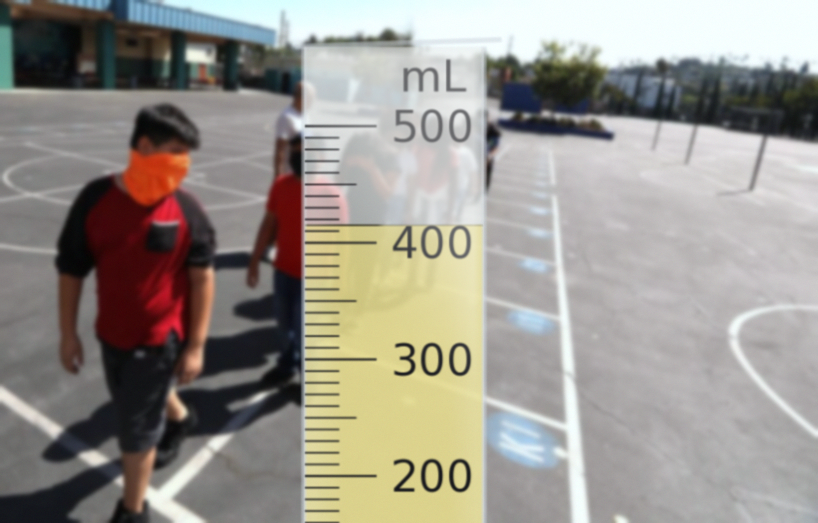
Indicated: 415 (mL)
